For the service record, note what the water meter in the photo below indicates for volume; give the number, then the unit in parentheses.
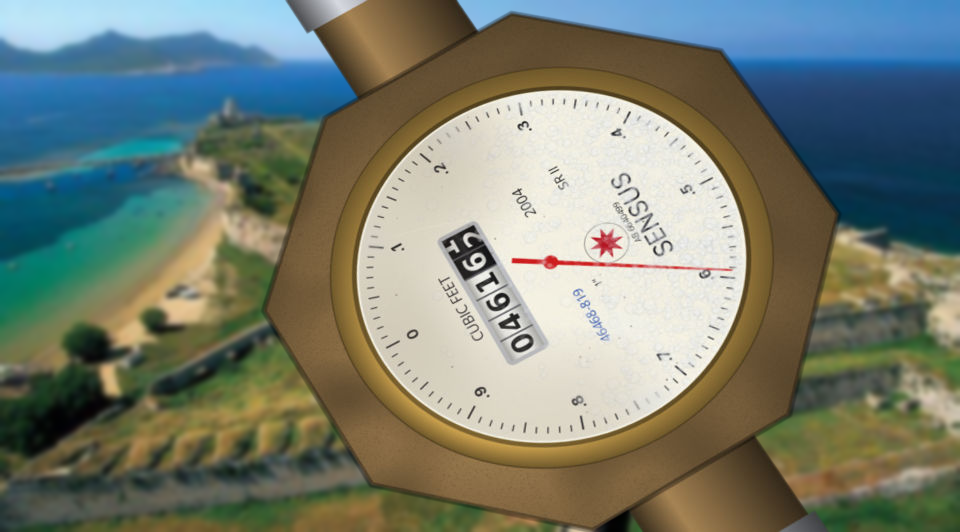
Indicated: 46161.59 (ft³)
